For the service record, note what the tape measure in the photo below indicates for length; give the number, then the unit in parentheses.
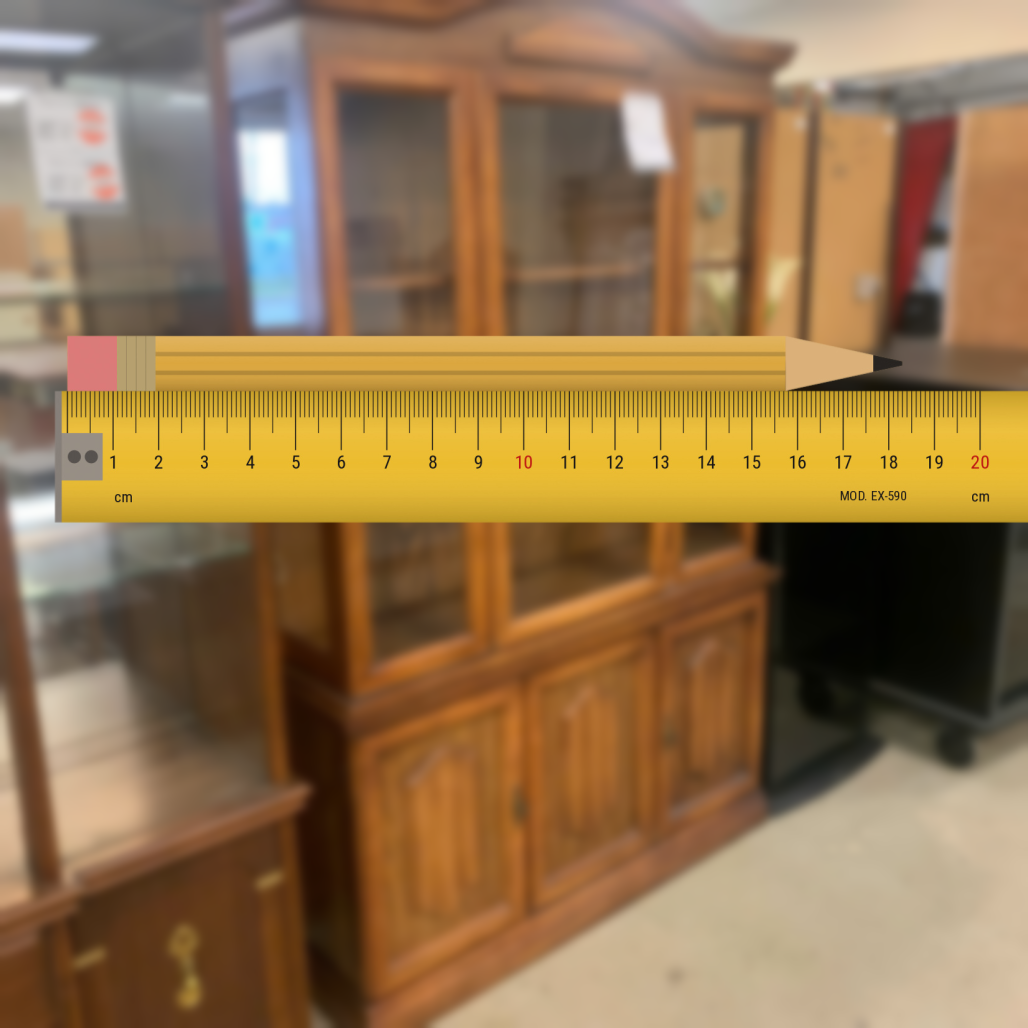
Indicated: 18.3 (cm)
